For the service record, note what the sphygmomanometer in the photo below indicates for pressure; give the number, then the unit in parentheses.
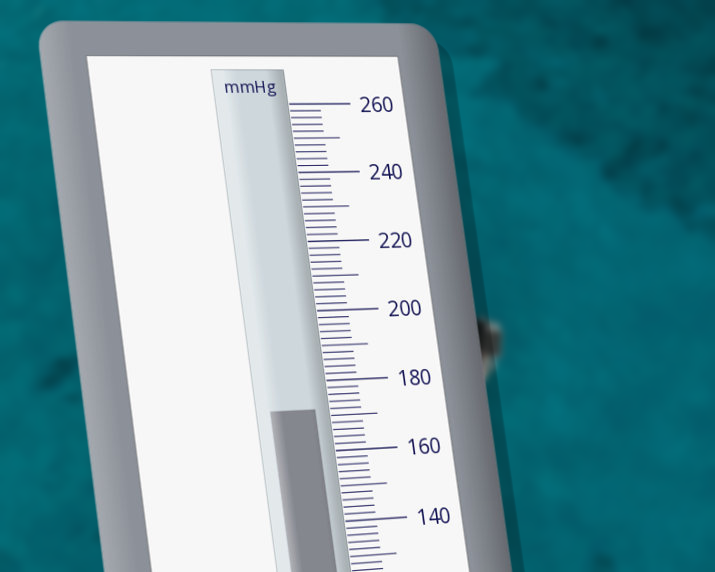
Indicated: 172 (mmHg)
